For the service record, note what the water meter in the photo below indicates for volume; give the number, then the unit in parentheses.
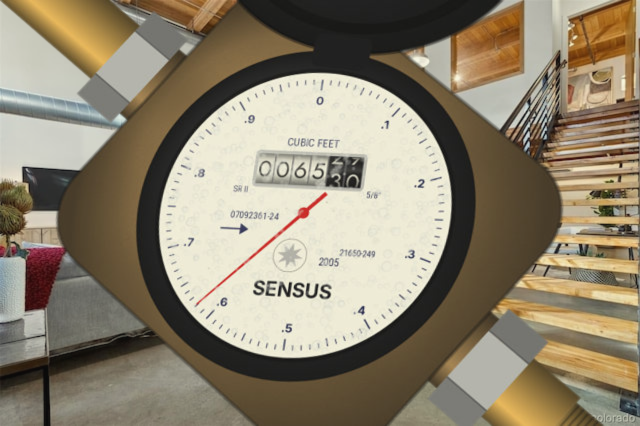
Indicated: 6529.62 (ft³)
